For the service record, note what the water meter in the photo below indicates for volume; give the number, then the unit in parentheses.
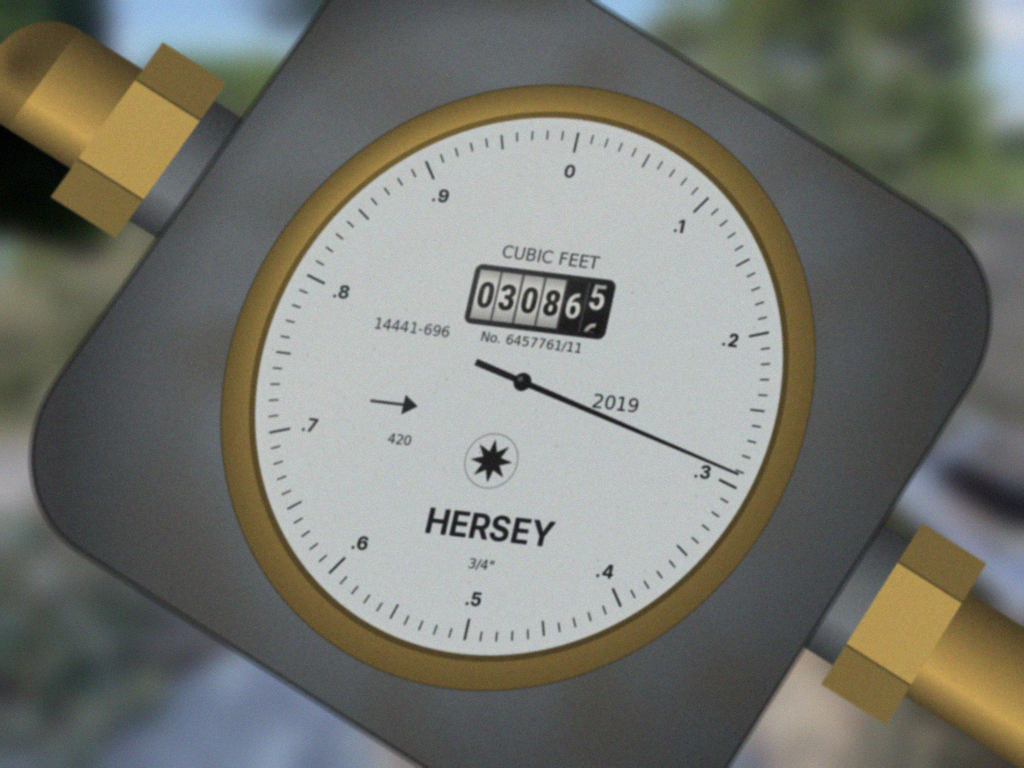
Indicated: 30865.29 (ft³)
